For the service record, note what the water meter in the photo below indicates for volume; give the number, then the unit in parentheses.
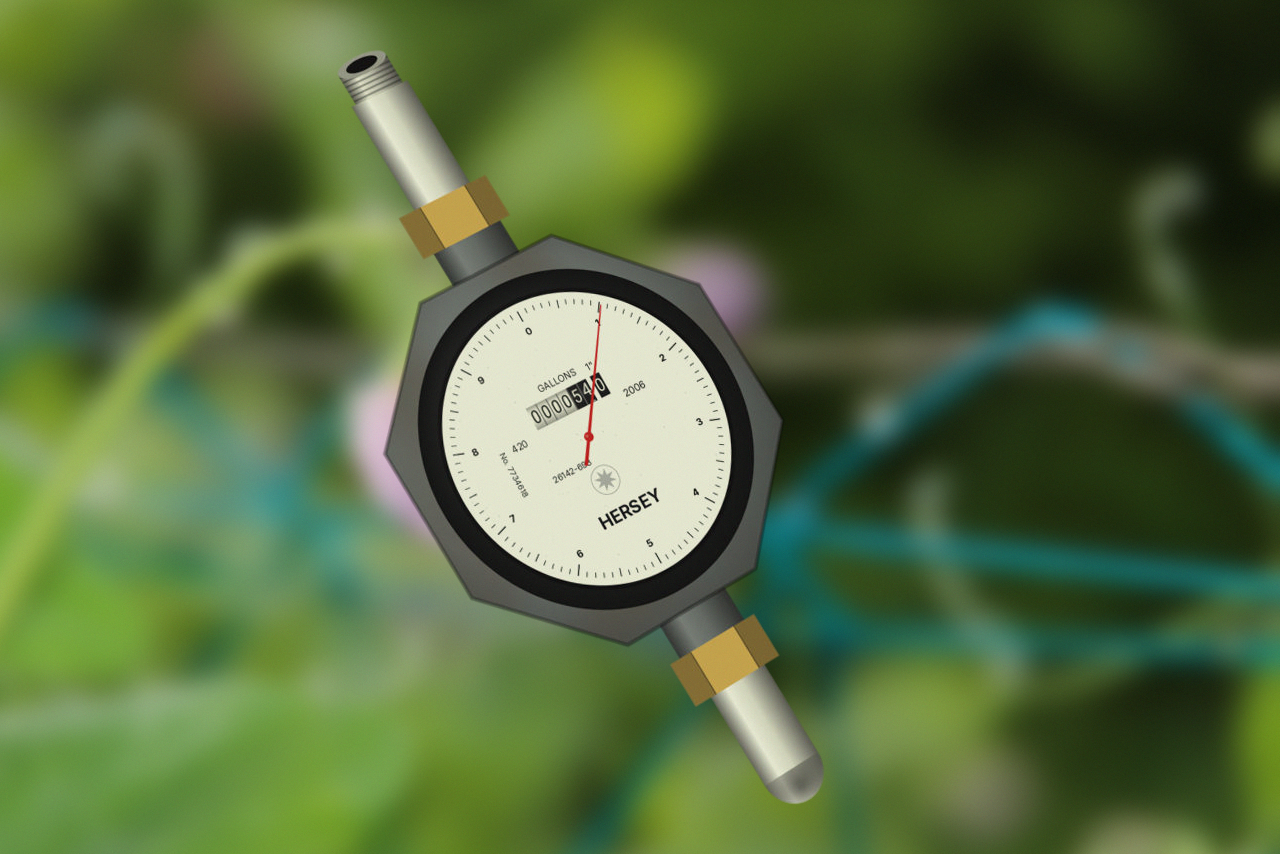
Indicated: 541.0 (gal)
